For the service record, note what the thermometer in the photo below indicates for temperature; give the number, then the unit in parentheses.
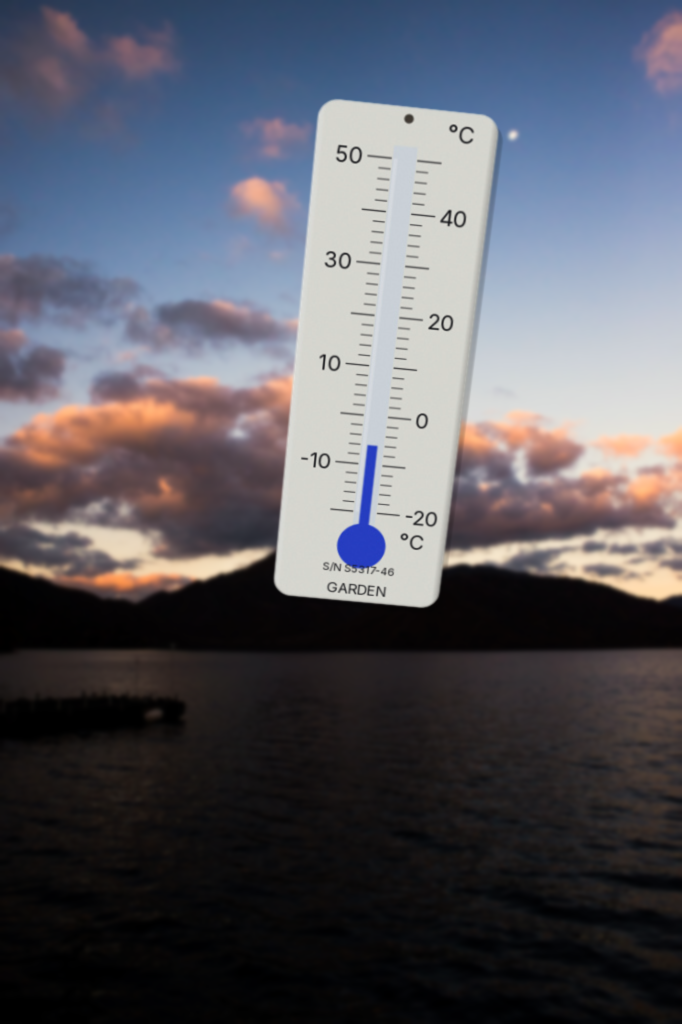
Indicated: -6 (°C)
